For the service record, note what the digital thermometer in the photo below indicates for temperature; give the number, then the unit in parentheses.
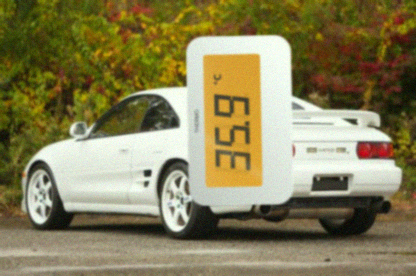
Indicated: 35.9 (°C)
